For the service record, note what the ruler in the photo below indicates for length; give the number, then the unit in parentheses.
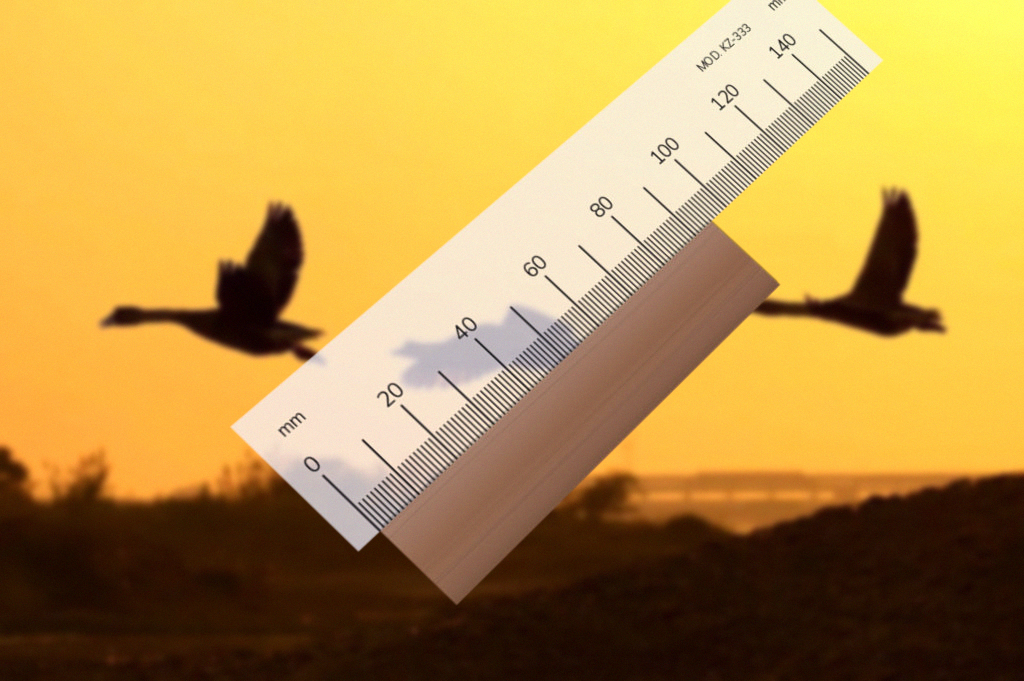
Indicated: 95 (mm)
